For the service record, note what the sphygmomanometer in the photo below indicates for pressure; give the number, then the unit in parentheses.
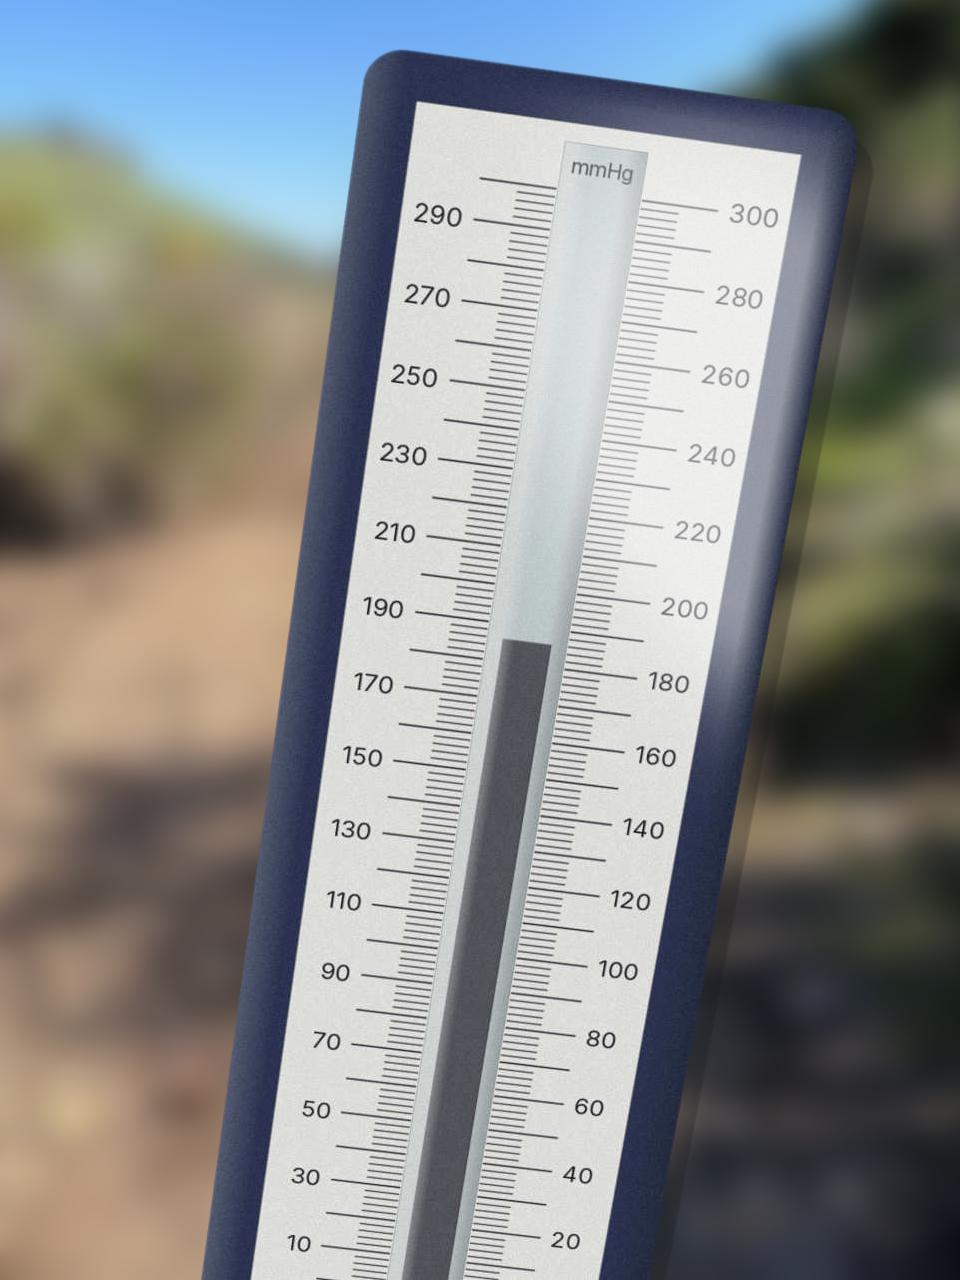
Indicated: 186 (mmHg)
